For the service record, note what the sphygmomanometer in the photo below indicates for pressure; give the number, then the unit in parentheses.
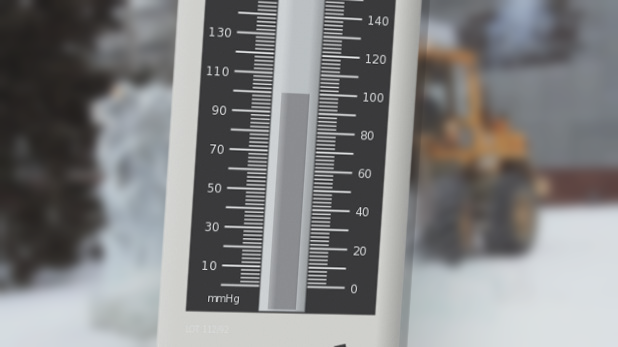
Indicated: 100 (mmHg)
